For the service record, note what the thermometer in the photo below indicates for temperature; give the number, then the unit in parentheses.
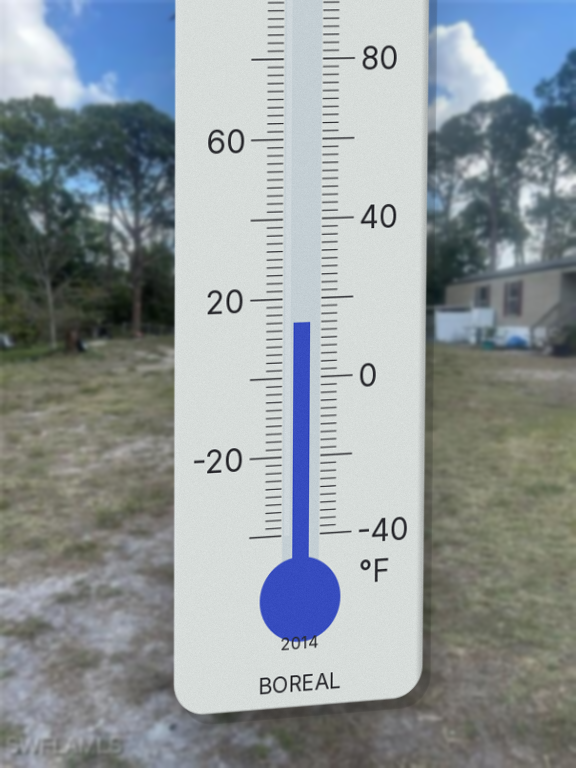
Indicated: 14 (°F)
